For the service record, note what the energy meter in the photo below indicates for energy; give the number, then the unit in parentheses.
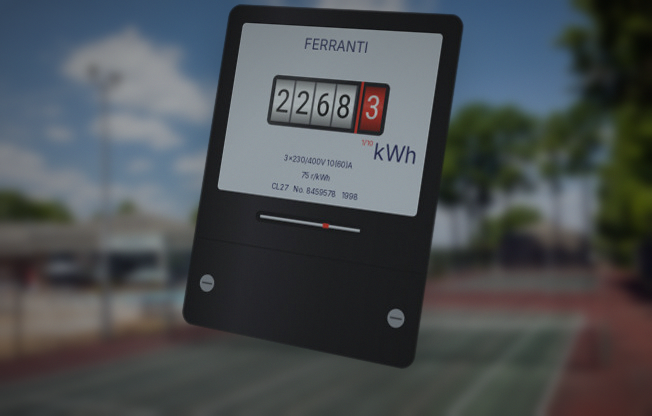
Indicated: 2268.3 (kWh)
